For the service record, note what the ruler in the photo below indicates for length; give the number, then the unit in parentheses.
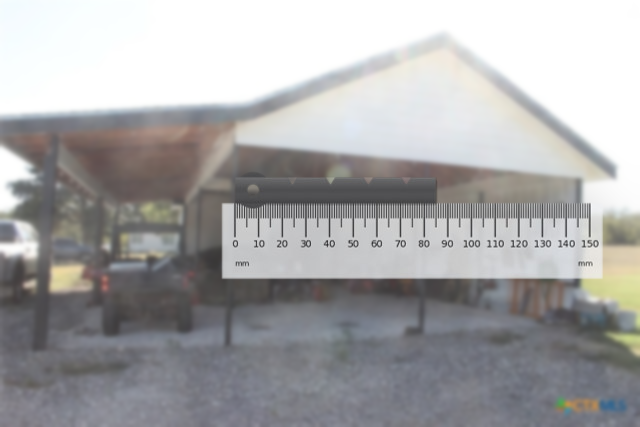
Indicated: 85 (mm)
